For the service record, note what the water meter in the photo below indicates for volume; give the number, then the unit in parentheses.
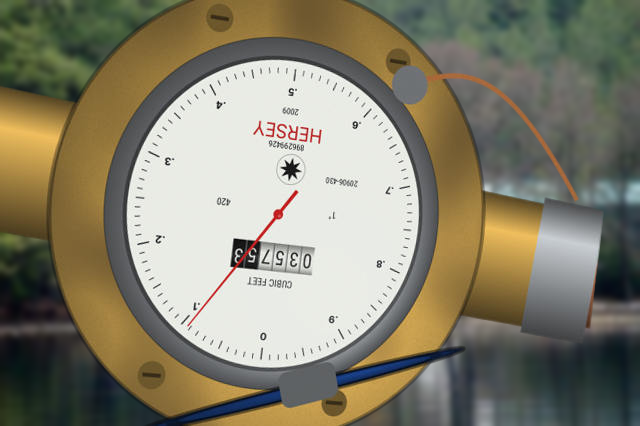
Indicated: 35753.09 (ft³)
